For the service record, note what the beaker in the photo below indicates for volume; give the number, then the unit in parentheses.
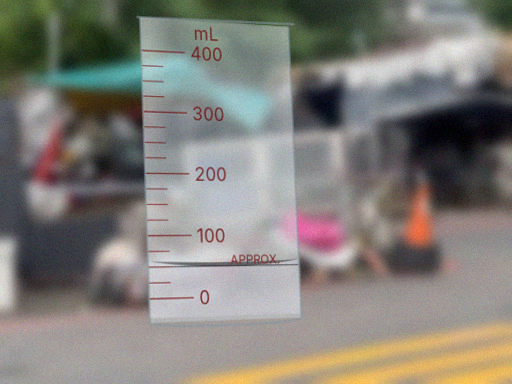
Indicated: 50 (mL)
